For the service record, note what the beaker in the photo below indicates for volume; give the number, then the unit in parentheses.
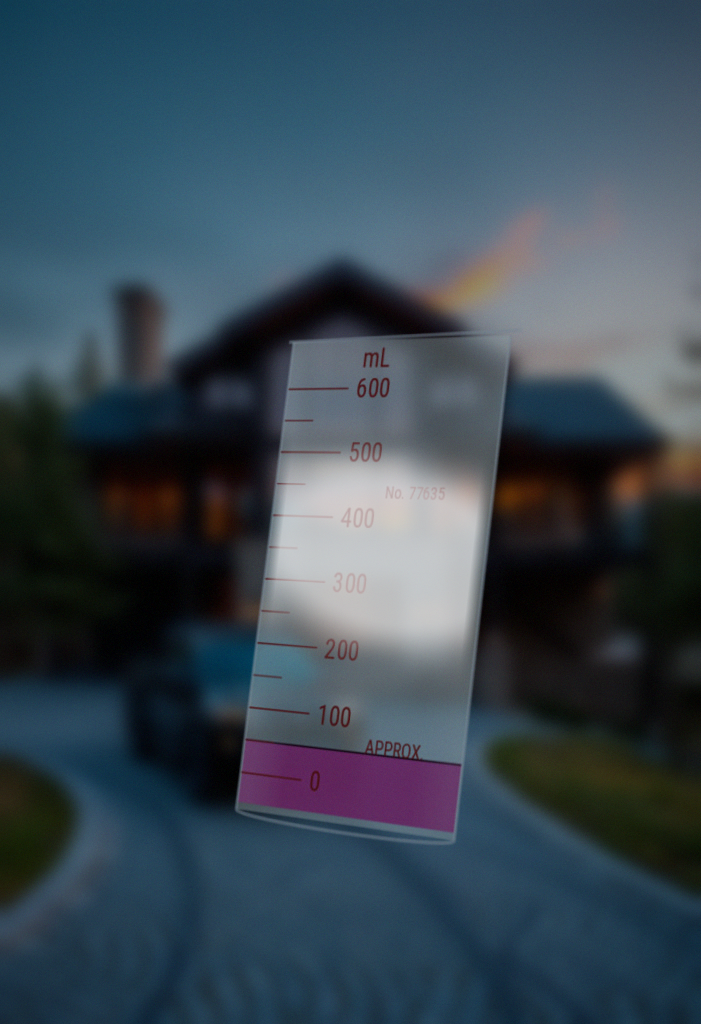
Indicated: 50 (mL)
